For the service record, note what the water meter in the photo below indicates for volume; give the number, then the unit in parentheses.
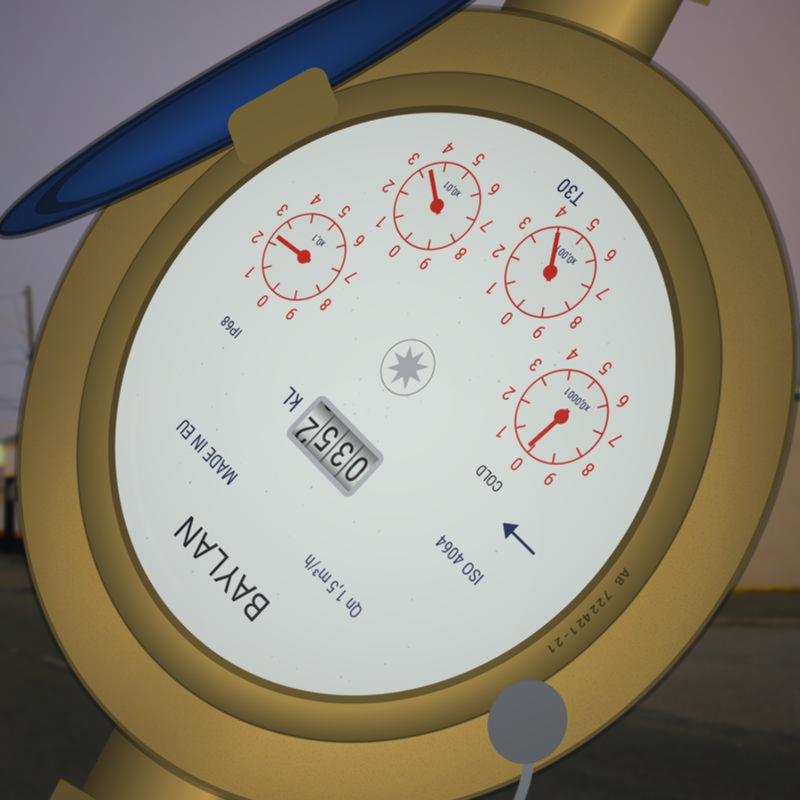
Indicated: 352.2340 (kL)
